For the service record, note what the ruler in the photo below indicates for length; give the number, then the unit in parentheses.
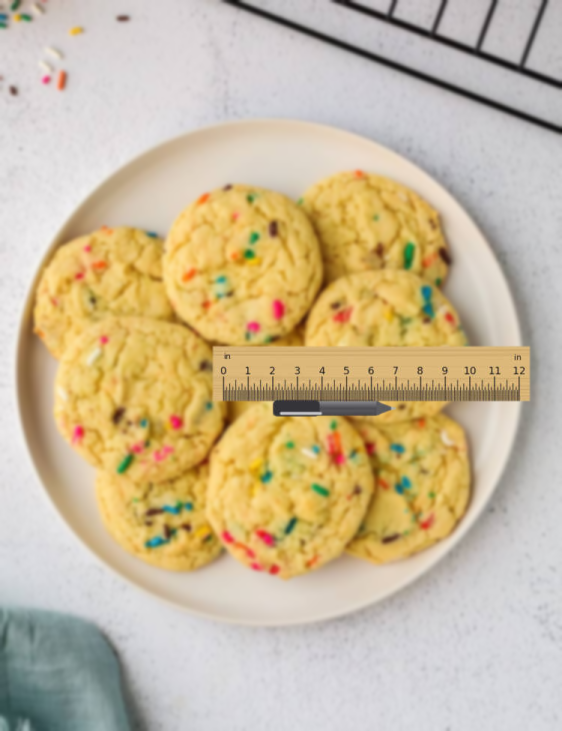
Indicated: 5 (in)
